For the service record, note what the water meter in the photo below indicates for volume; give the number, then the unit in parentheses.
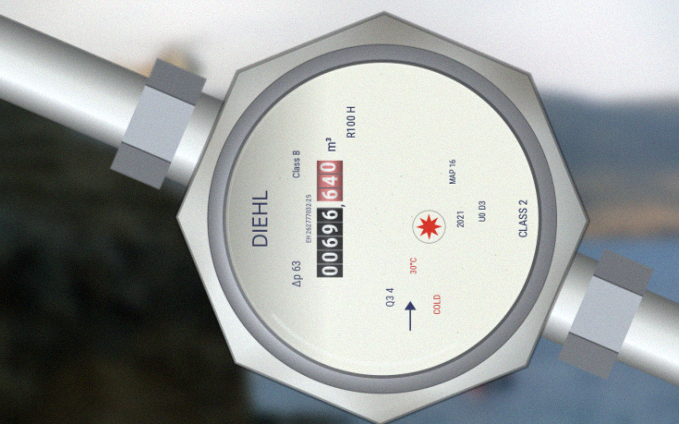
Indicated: 696.640 (m³)
